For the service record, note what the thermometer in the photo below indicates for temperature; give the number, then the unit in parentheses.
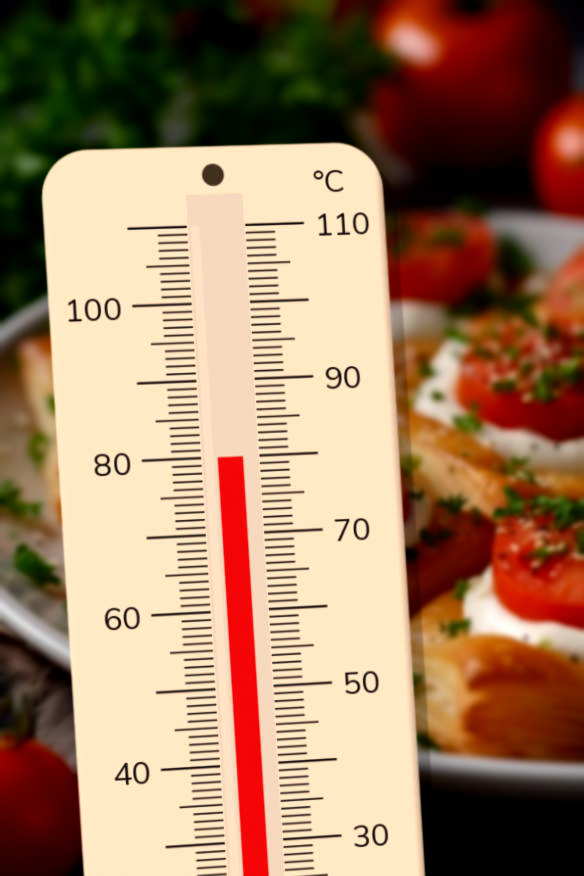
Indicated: 80 (°C)
